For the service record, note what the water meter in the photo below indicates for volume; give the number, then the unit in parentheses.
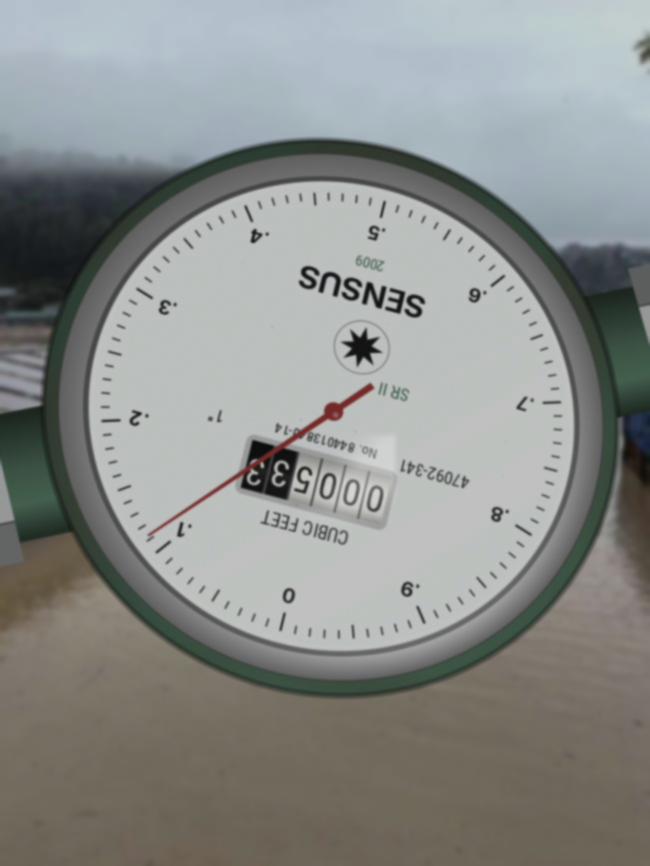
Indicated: 533.11 (ft³)
